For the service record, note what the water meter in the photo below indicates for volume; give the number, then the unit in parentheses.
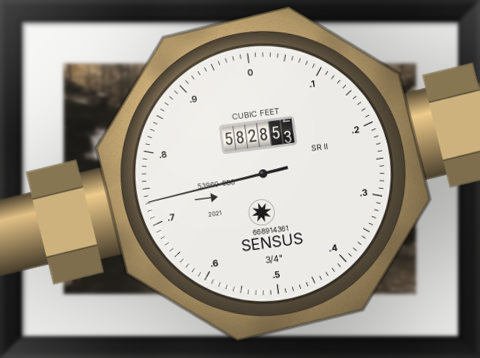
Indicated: 582852.73 (ft³)
